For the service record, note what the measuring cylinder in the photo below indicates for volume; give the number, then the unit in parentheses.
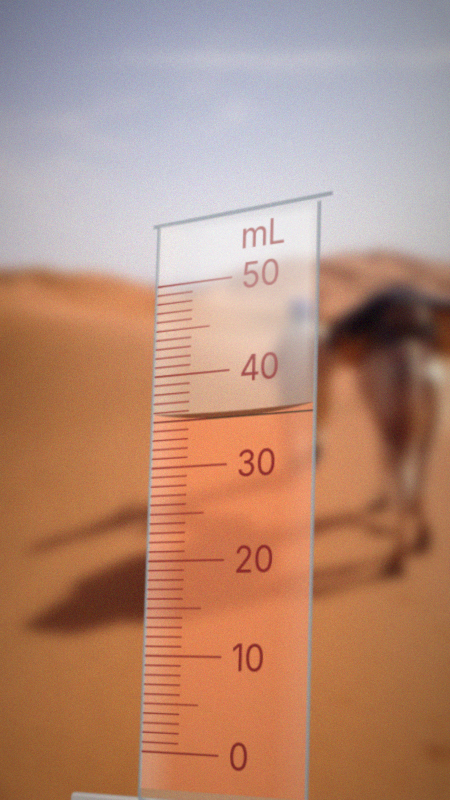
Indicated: 35 (mL)
